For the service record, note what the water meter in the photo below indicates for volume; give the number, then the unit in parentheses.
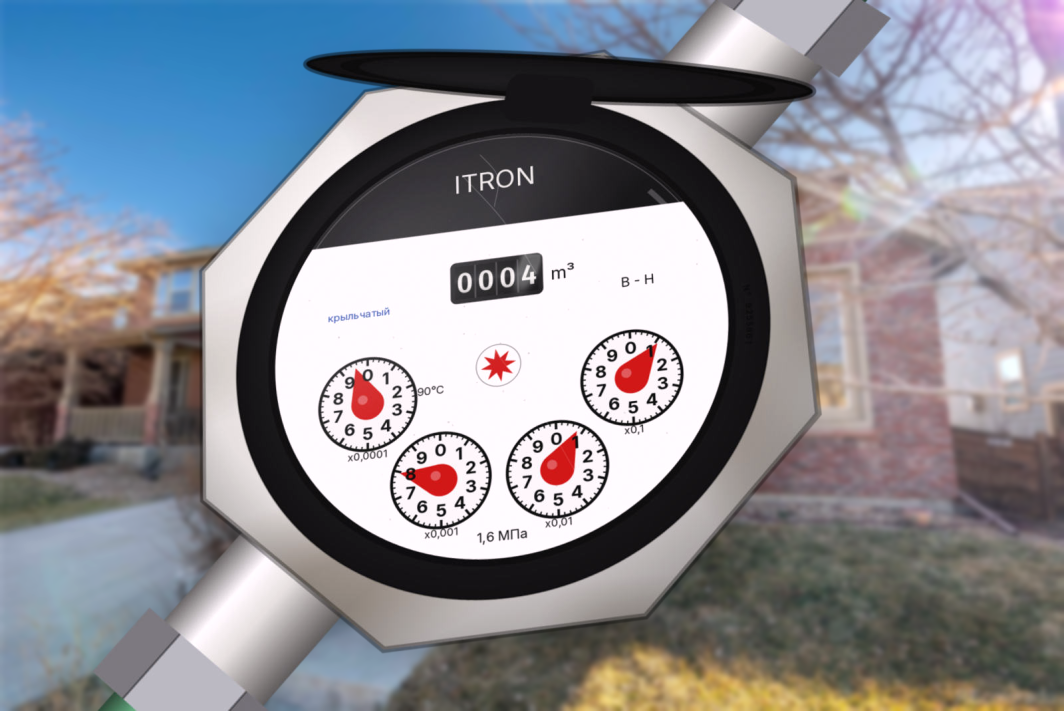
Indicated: 4.1079 (m³)
